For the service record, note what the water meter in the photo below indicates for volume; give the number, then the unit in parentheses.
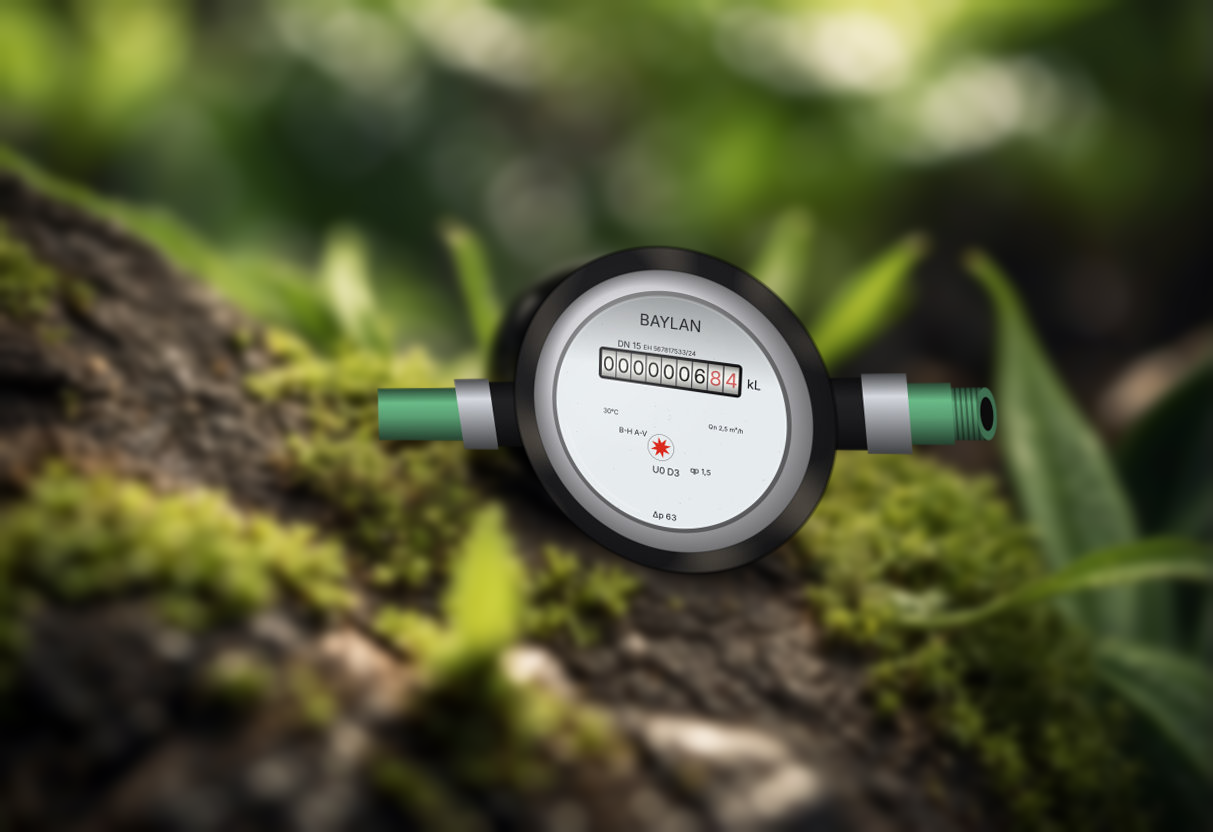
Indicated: 6.84 (kL)
